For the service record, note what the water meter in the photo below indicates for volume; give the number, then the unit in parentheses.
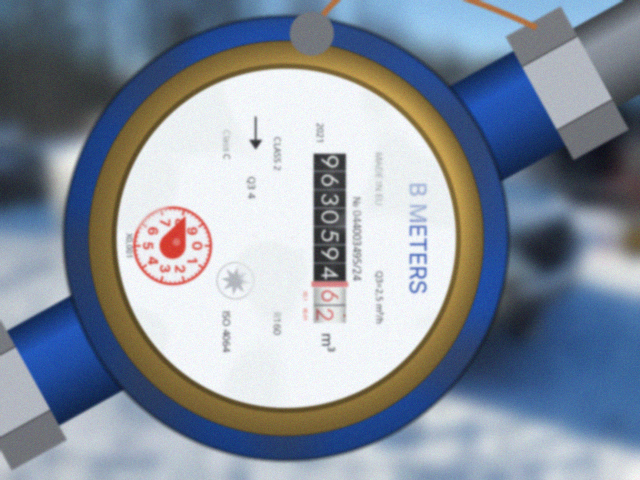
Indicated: 9630594.618 (m³)
